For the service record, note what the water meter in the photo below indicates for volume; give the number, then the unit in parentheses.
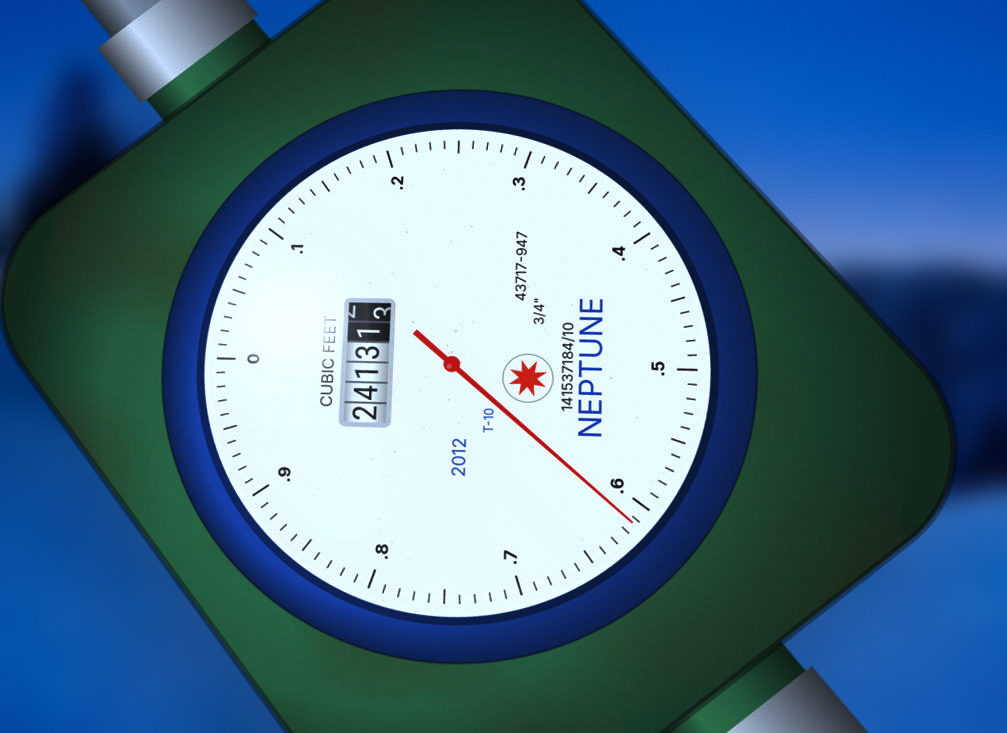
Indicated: 241312.61 (ft³)
